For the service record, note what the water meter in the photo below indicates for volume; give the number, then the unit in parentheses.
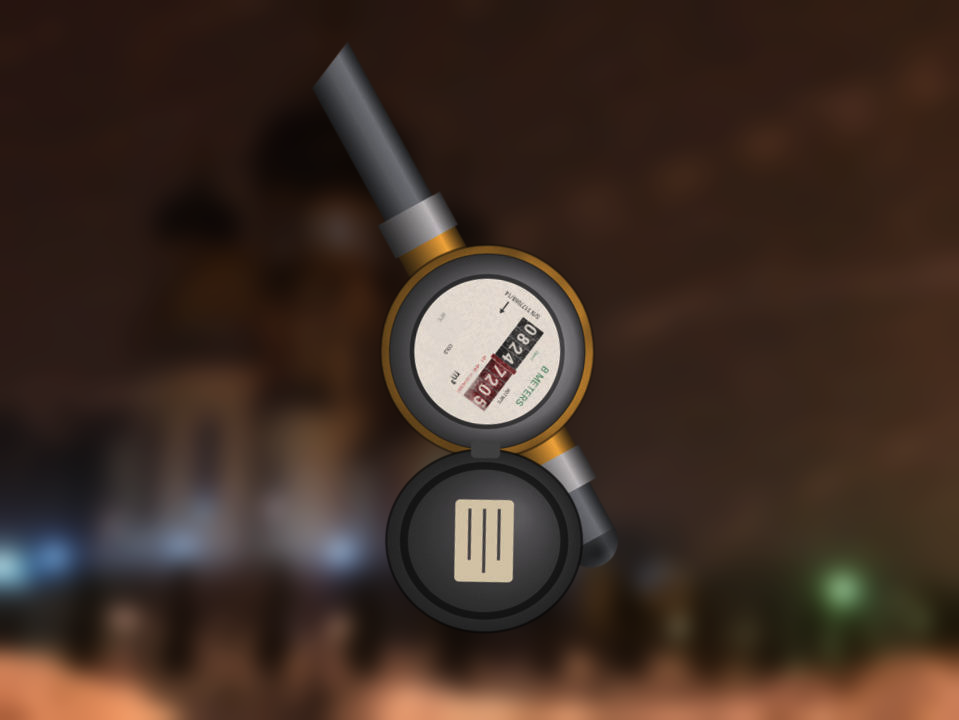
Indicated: 824.7205 (m³)
